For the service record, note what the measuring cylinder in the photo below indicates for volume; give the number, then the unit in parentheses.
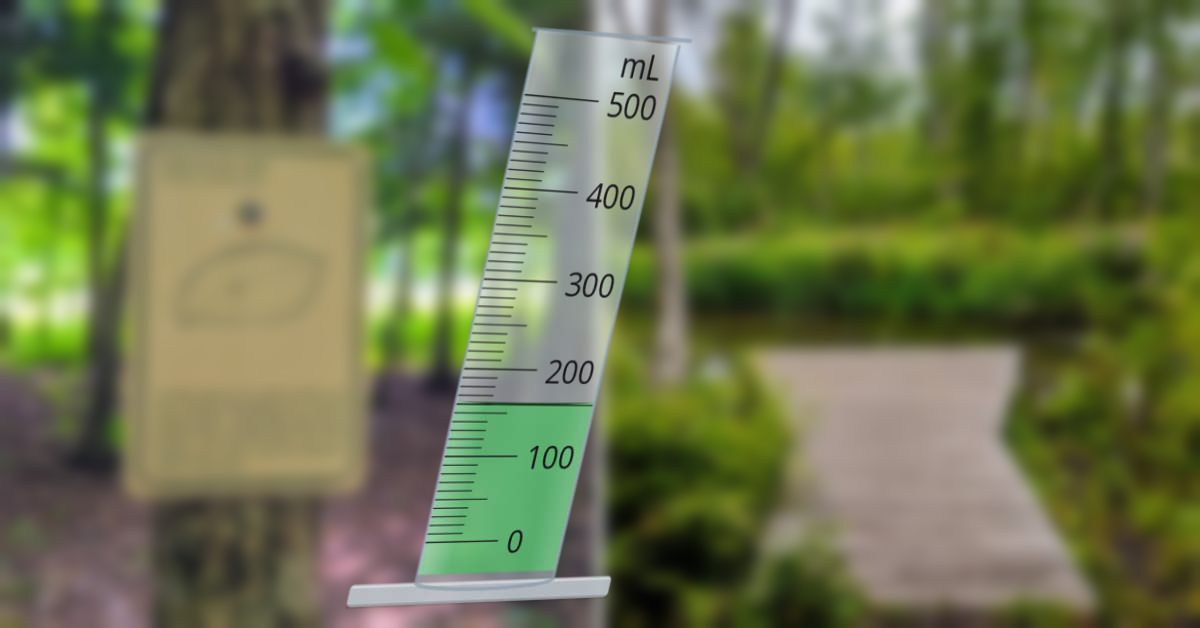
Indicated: 160 (mL)
